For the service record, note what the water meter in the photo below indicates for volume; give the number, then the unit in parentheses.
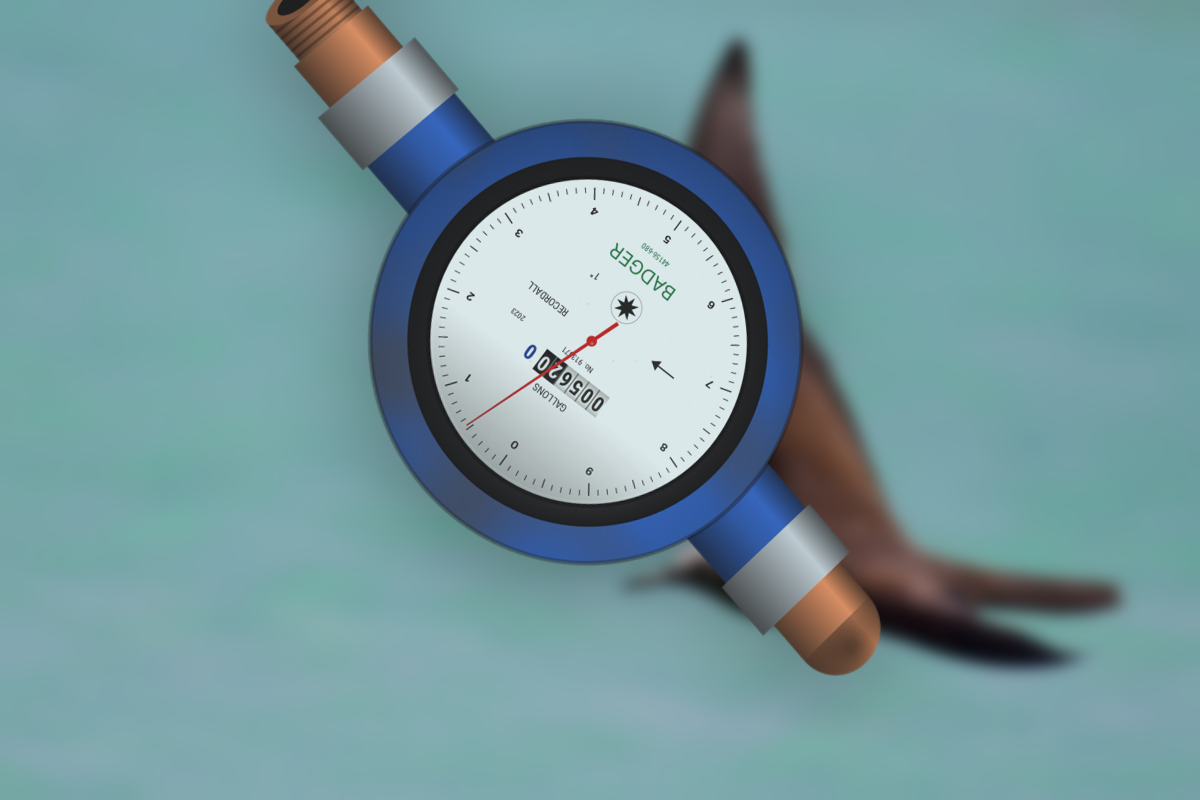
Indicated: 56200.5 (gal)
